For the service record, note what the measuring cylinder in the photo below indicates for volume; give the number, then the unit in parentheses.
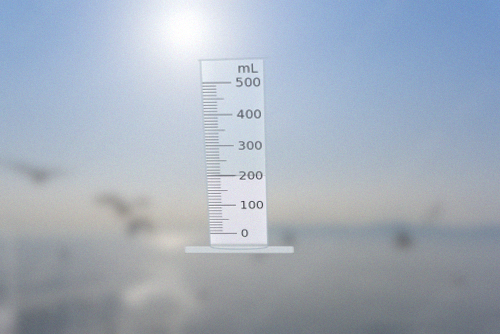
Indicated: 200 (mL)
